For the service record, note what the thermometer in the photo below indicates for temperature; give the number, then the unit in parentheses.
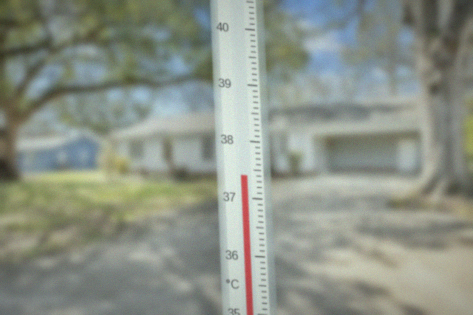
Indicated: 37.4 (°C)
